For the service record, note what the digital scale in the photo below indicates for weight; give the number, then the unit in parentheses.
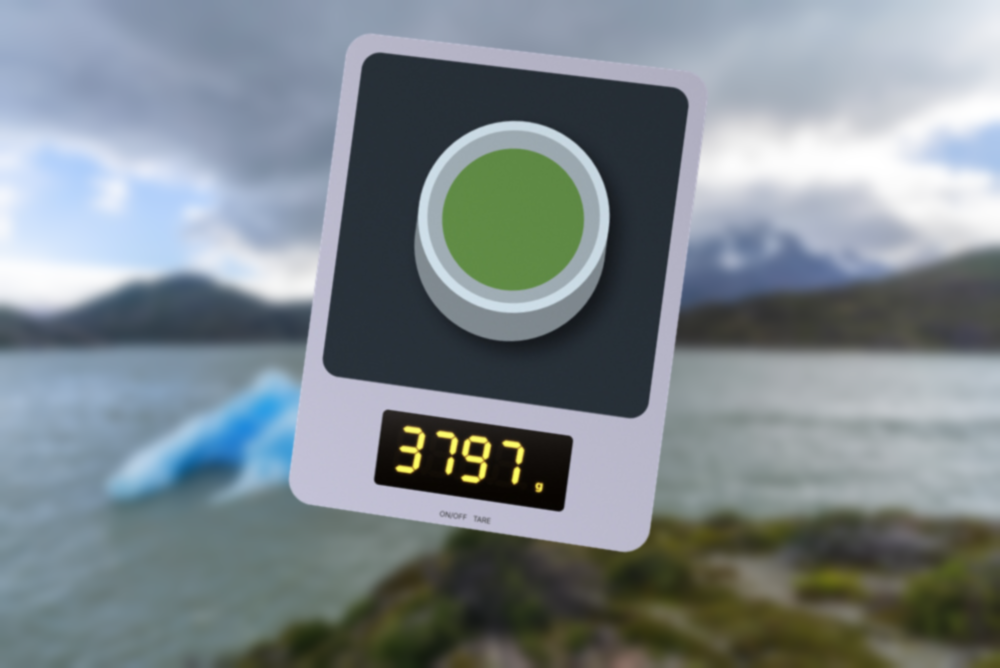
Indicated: 3797 (g)
